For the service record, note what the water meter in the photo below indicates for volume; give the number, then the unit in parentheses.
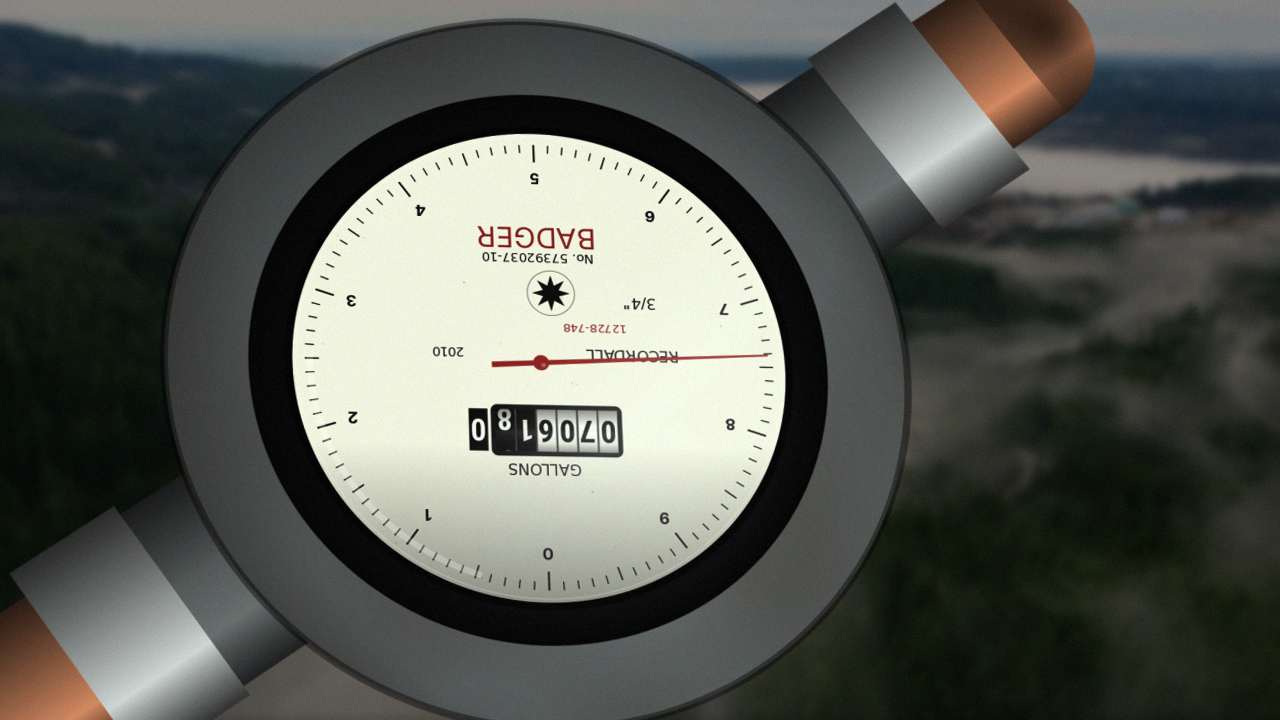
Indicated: 706177.4 (gal)
